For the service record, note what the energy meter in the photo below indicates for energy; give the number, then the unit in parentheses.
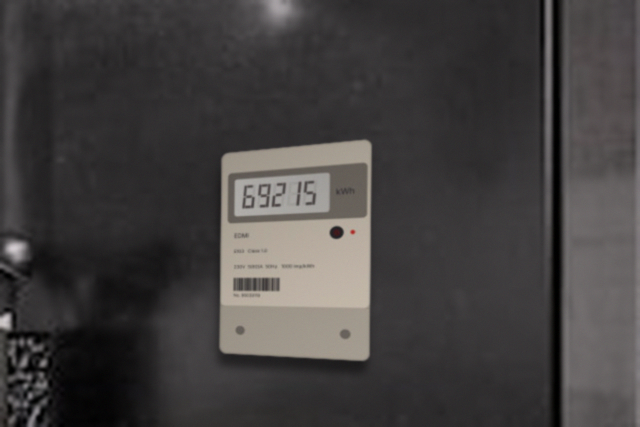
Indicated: 69215 (kWh)
